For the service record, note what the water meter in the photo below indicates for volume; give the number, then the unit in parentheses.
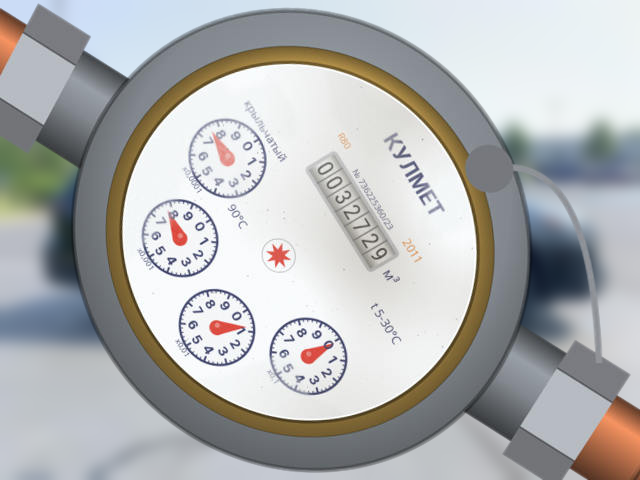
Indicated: 32729.0077 (m³)
